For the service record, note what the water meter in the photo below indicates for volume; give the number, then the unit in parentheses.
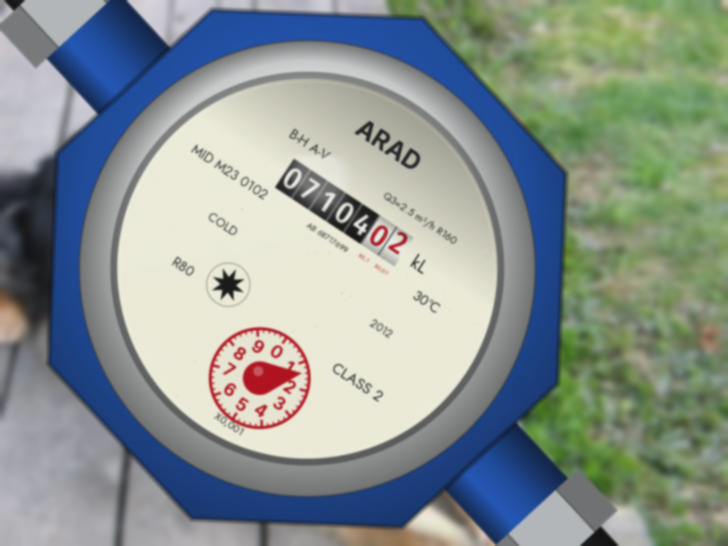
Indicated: 7104.021 (kL)
